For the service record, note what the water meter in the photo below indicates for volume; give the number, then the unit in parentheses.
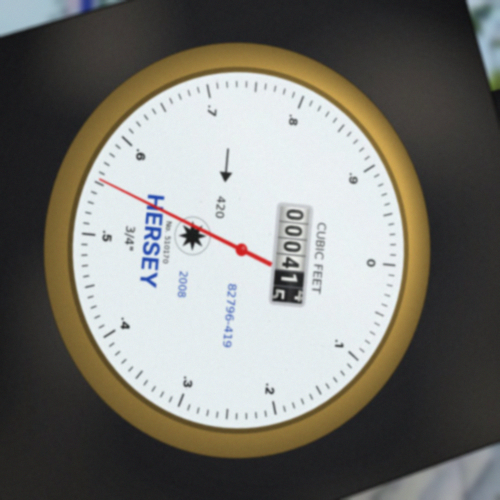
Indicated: 414.55 (ft³)
